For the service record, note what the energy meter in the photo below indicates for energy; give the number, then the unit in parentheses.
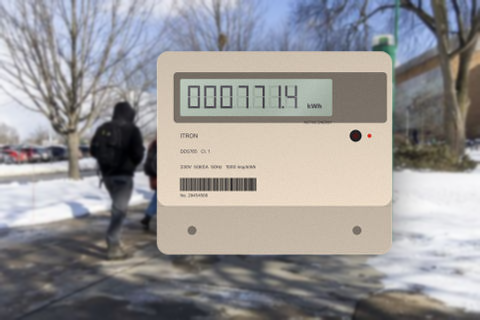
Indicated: 771.4 (kWh)
